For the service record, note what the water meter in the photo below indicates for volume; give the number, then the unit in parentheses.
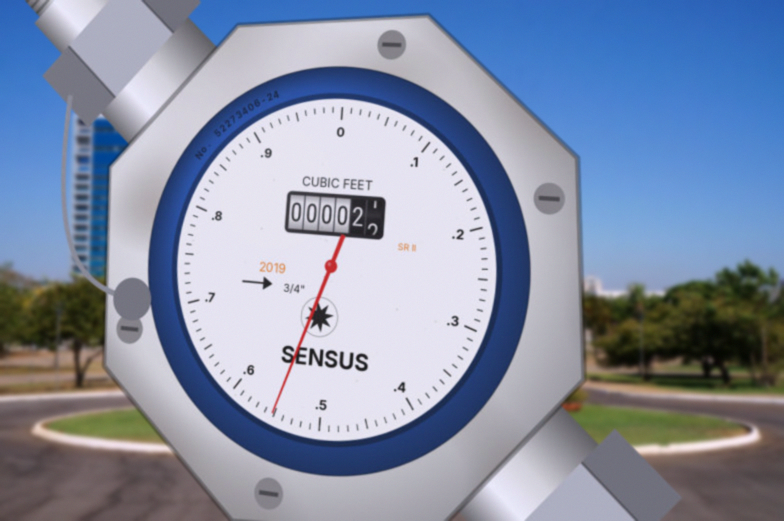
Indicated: 21.55 (ft³)
